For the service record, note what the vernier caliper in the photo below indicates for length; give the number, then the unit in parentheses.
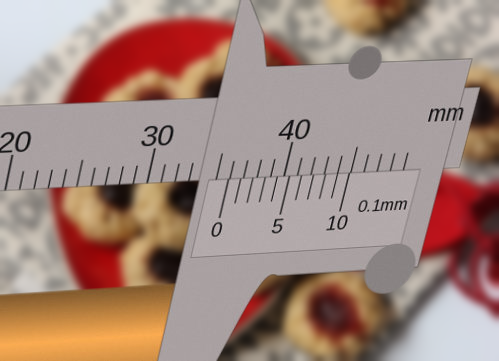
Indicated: 35.9 (mm)
